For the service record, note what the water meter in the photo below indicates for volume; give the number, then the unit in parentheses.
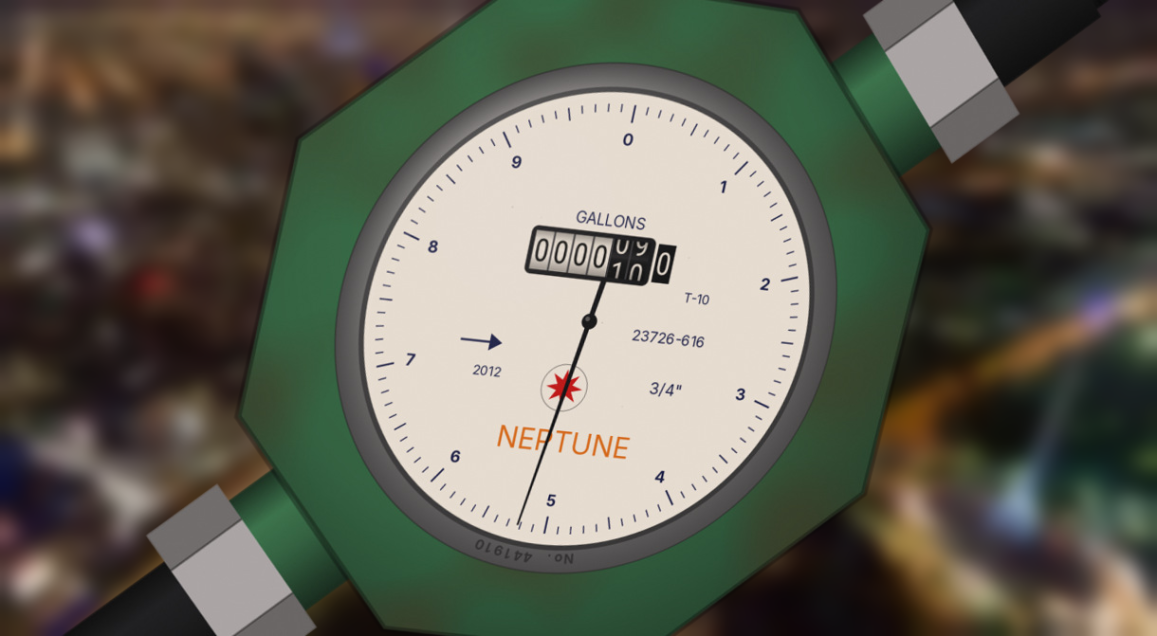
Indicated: 95.2 (gal)
